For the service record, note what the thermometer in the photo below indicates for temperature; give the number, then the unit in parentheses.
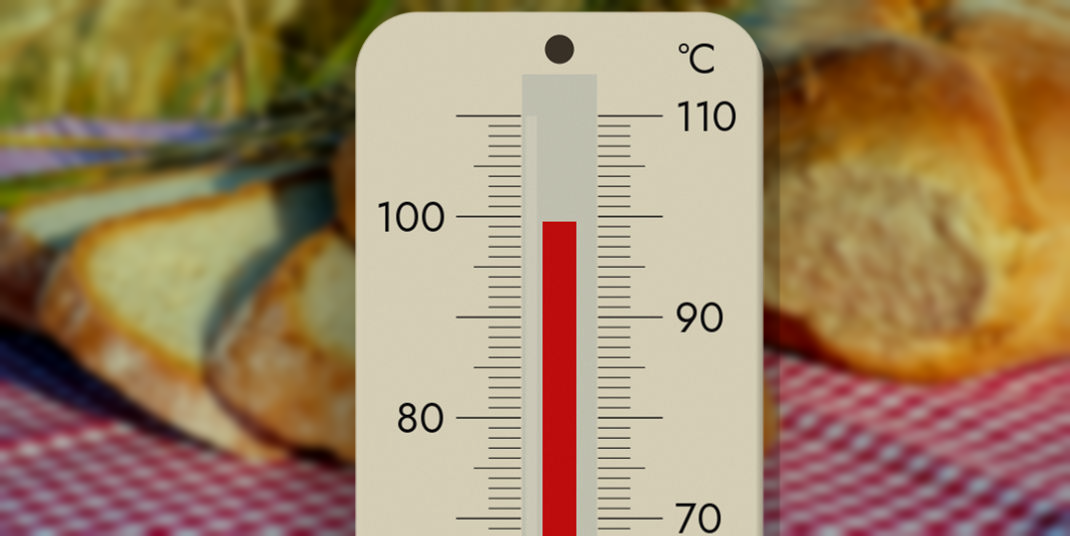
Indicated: 99.5 (°C)
